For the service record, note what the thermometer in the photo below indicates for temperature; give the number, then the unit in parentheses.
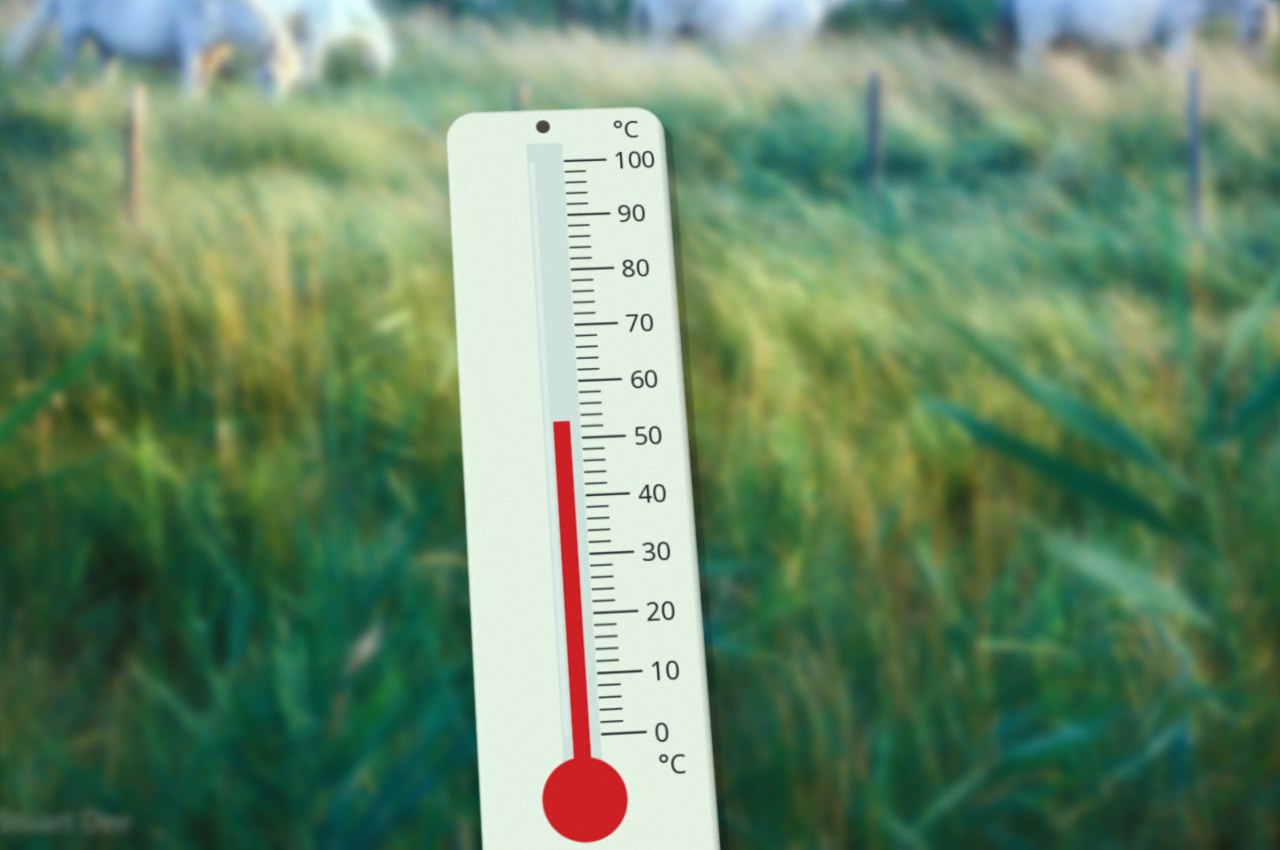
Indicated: 53 (°C)
